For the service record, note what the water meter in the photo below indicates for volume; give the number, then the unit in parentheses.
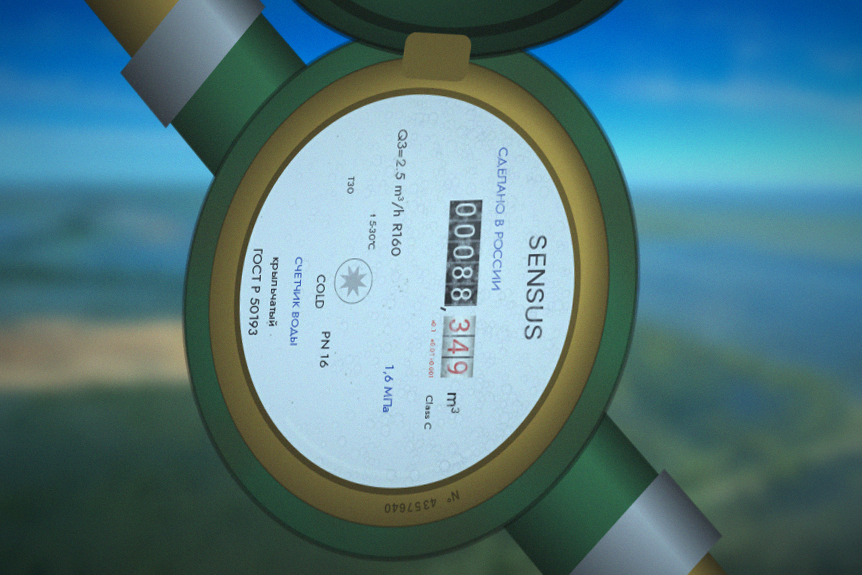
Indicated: 88.349 (m³)
